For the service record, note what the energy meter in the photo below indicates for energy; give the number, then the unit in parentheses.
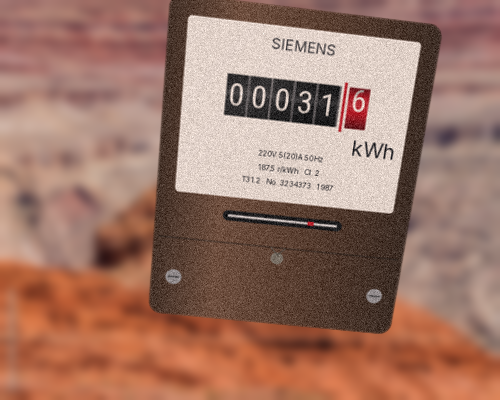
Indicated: 31.6 (kWh)
